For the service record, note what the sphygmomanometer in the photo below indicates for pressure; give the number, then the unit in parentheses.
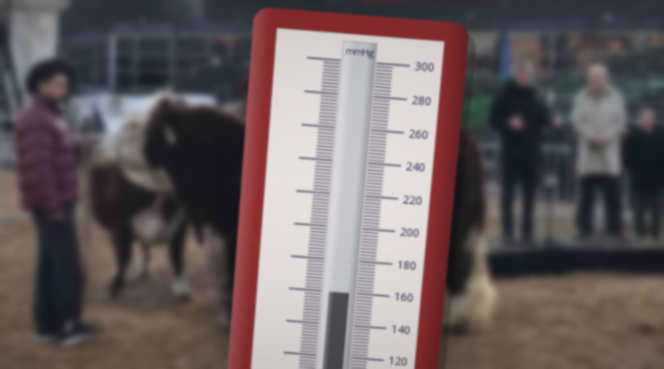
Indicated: 160 (mmHg)
